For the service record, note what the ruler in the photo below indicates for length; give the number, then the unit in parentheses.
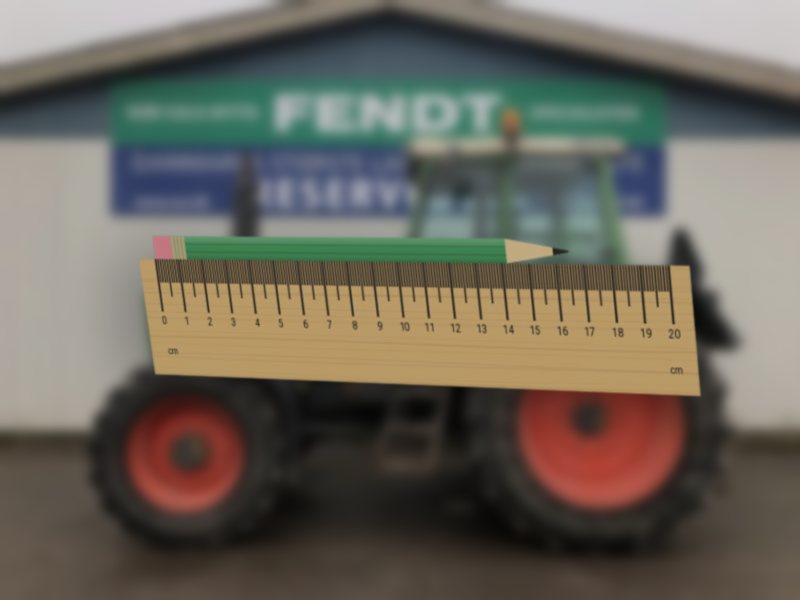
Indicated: 16.5 (cm)
